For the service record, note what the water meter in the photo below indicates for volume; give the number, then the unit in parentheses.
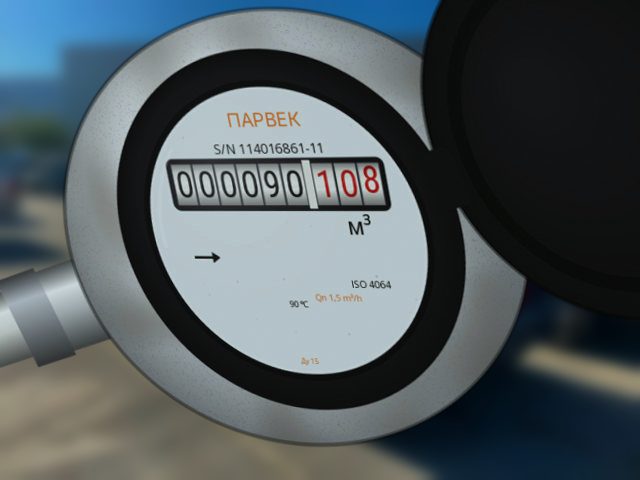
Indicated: 90.108 (m³)
